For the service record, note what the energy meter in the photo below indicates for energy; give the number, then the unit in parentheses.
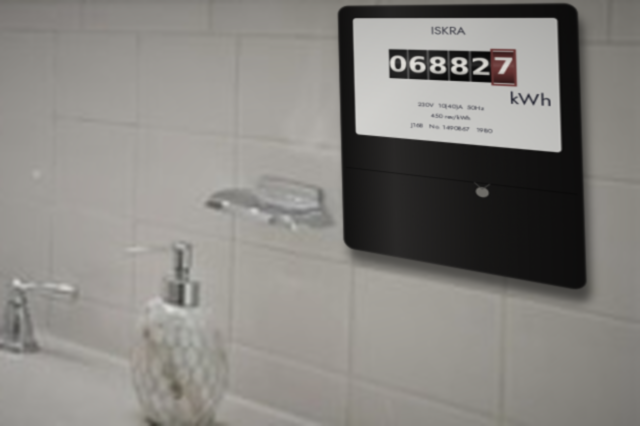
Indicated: 6882.7 (kWh)
